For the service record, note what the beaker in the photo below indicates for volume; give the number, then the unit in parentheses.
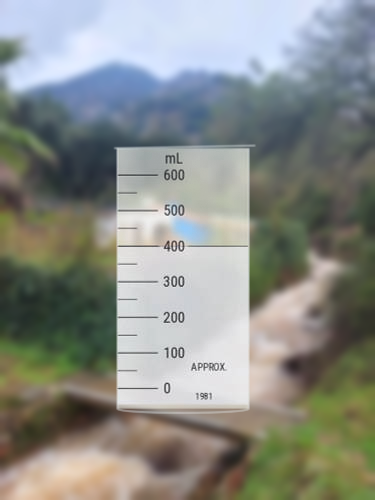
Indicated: 400 (mL)
